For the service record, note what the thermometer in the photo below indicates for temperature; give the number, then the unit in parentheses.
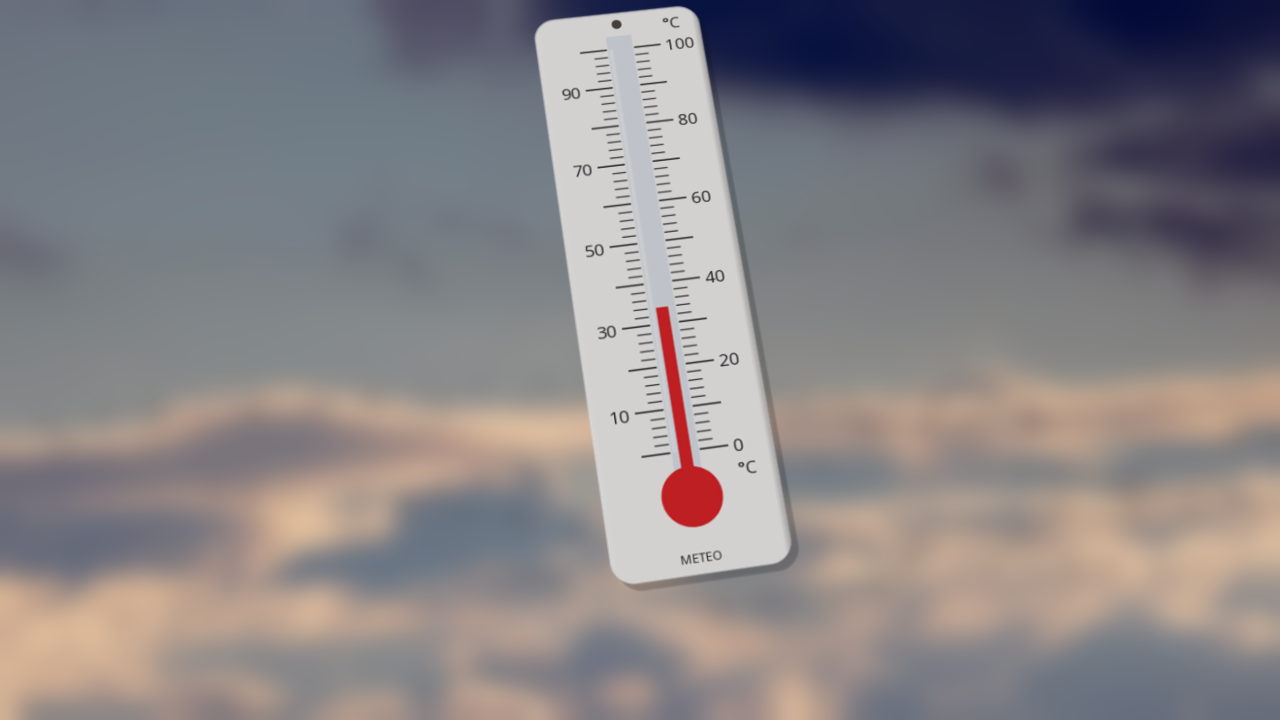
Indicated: 34 (°C)
